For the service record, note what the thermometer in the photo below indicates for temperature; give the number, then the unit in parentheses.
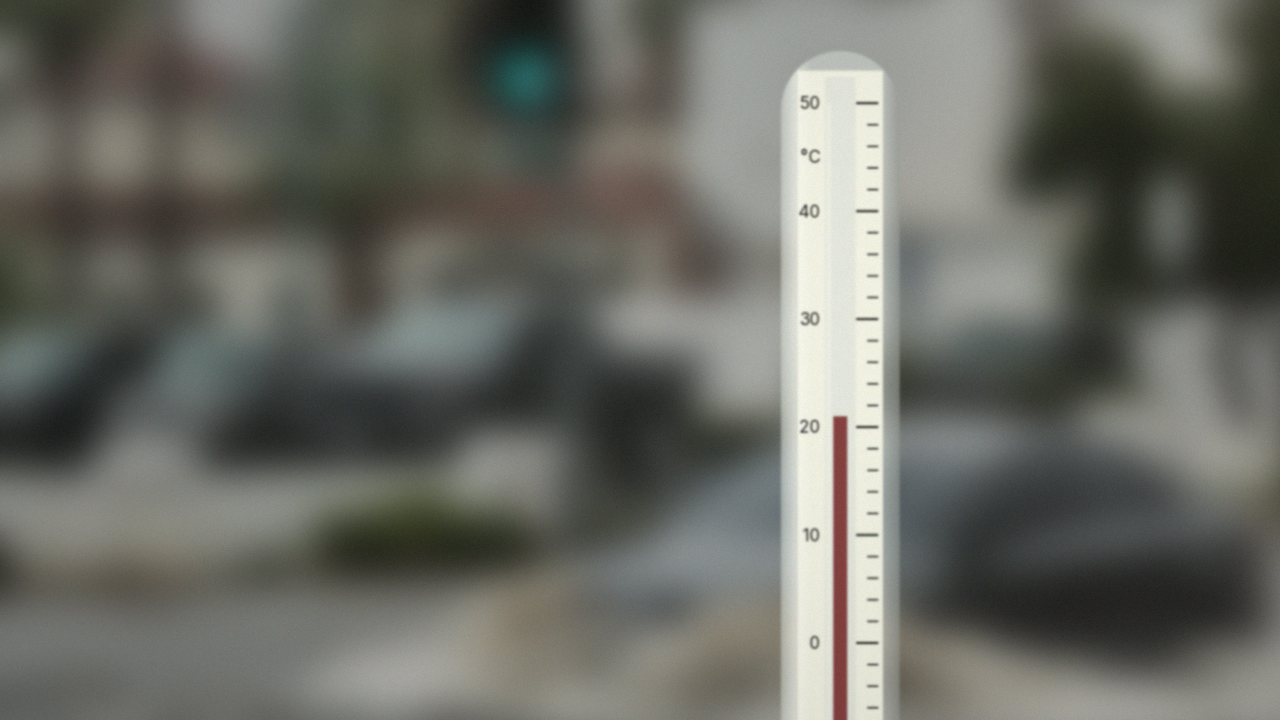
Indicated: 21 (°C)
